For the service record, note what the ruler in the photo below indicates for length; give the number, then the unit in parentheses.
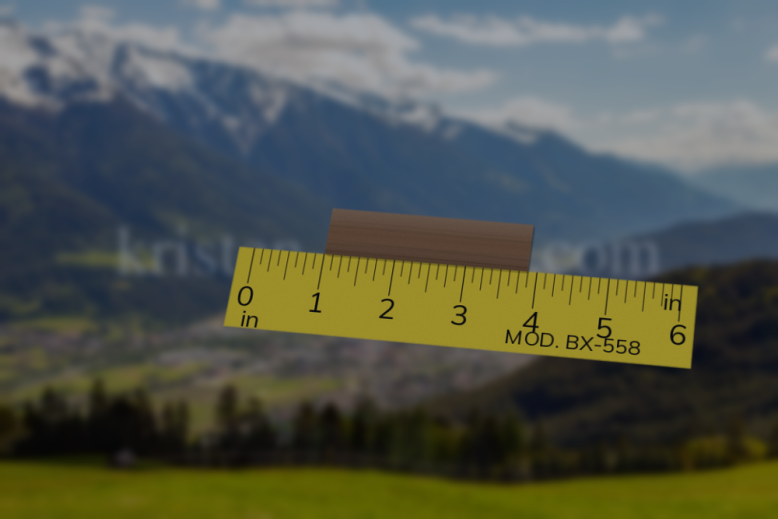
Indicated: 2.875 (in)
